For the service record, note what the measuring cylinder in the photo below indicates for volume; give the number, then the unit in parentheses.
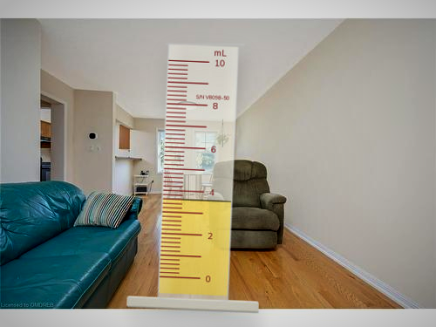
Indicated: 3.6 (mL)
